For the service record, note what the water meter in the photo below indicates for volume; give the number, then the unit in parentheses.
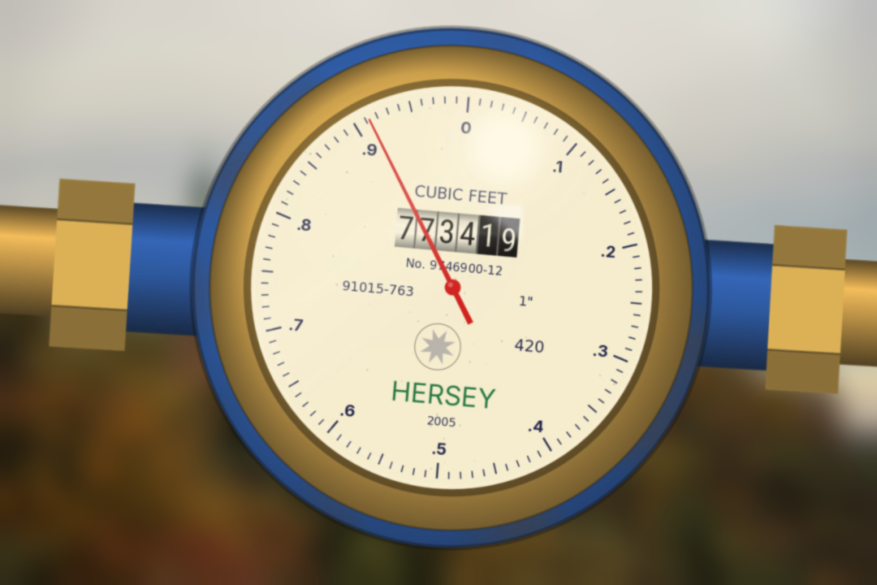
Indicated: 773418.91 (ft³)
